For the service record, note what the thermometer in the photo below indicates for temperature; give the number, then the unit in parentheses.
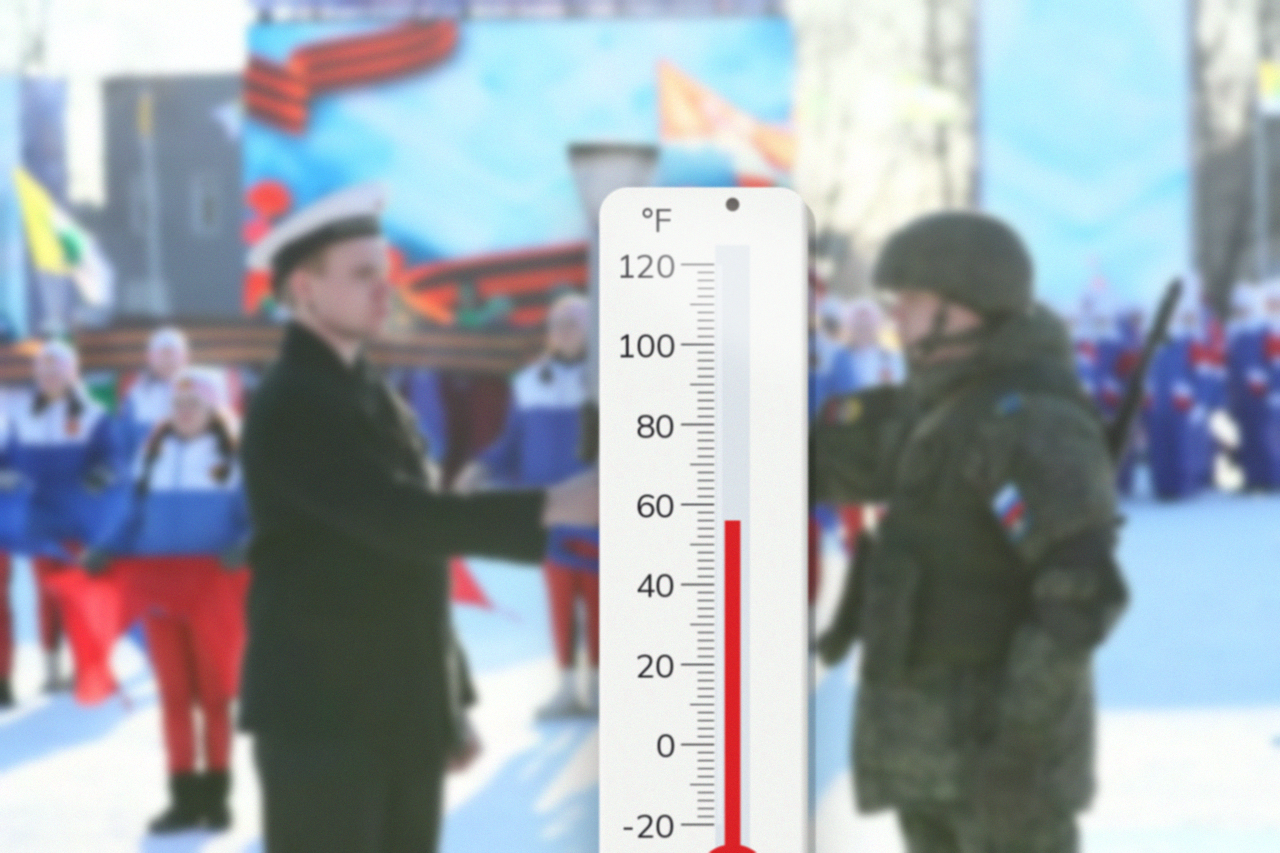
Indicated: 56 (°F)
